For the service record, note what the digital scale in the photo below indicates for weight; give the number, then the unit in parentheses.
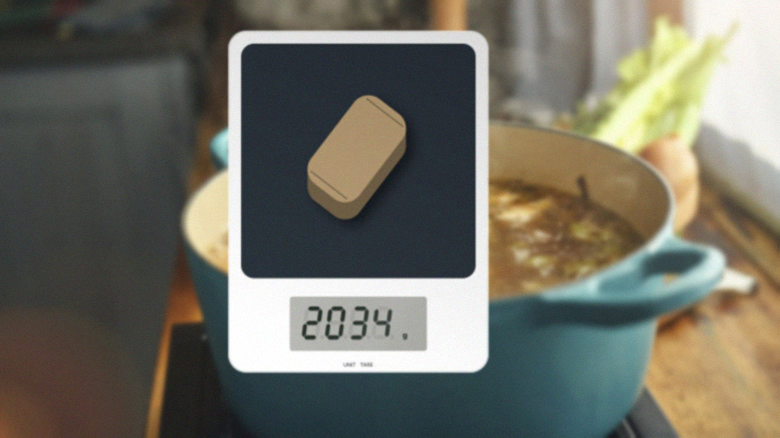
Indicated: 2034 (g)
